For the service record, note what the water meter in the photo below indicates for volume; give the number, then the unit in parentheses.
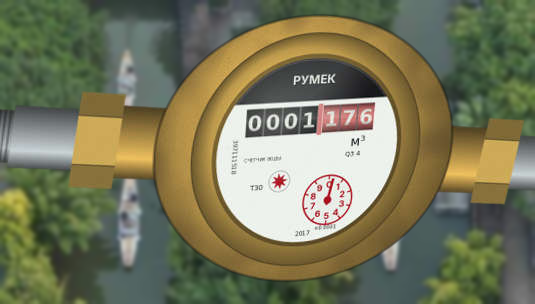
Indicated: 1.1760 (m³)
